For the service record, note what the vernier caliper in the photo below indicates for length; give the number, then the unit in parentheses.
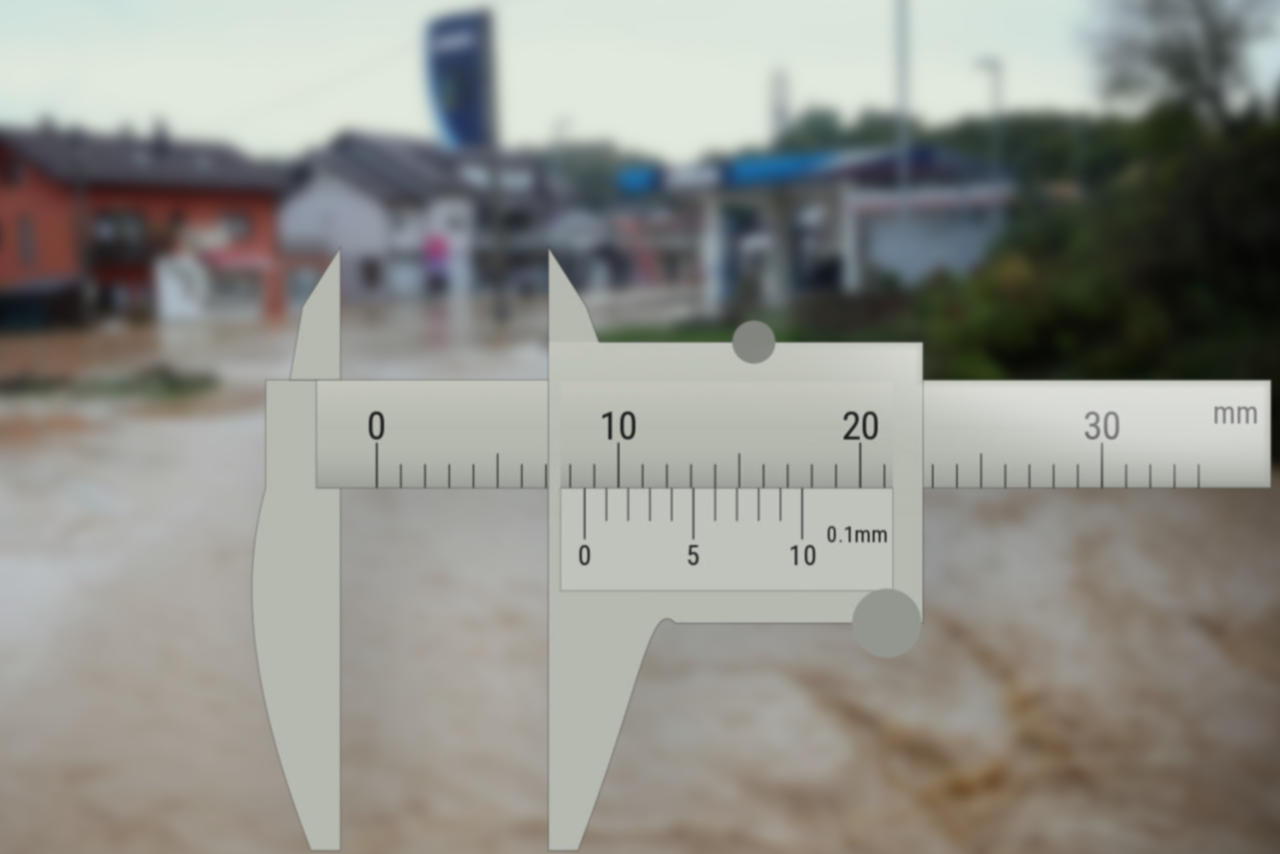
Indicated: 8.6 (mm)
